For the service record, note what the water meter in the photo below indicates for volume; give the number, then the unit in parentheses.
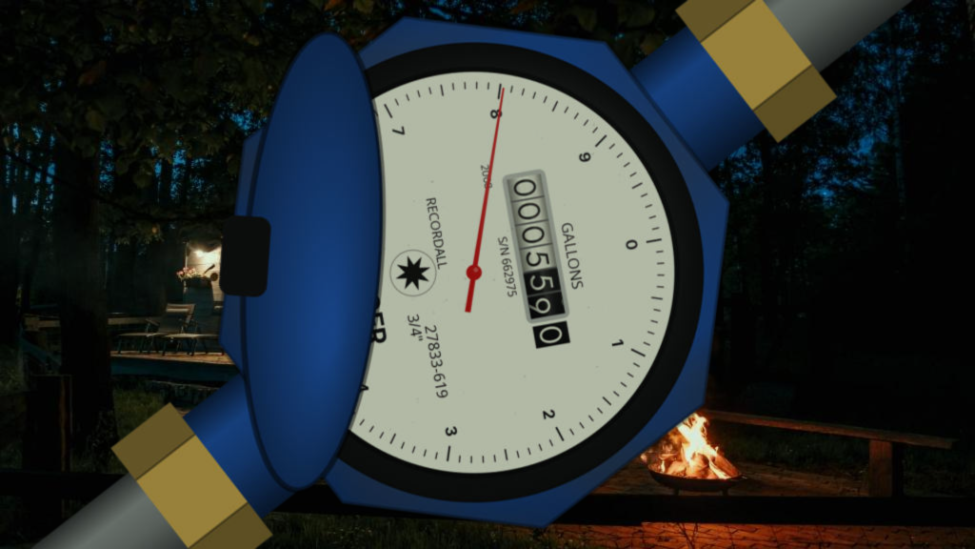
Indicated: 5588.0 (gal)
